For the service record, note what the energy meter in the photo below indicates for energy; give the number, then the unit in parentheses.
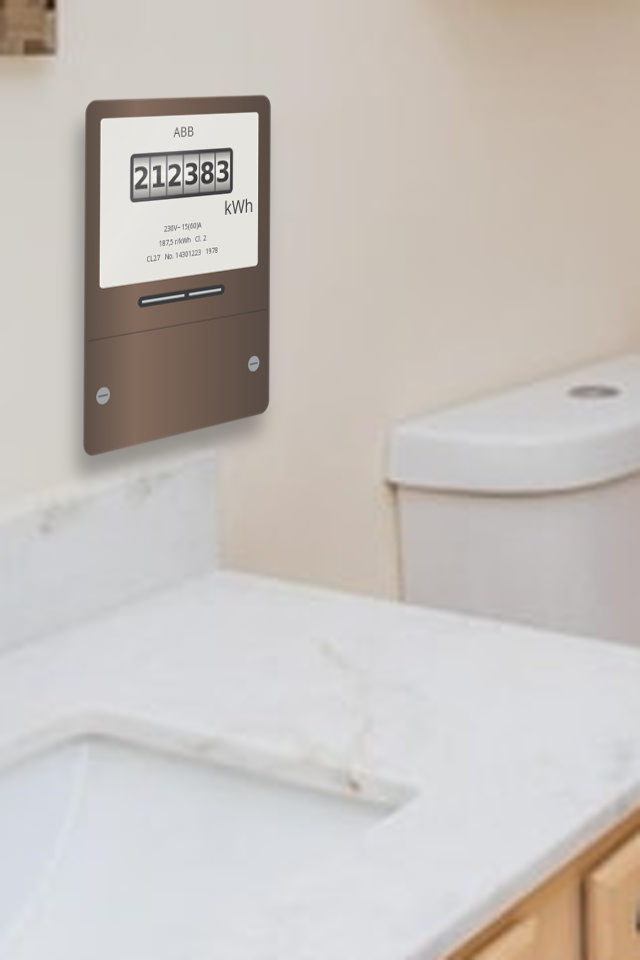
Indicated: 212383 (kWh)
